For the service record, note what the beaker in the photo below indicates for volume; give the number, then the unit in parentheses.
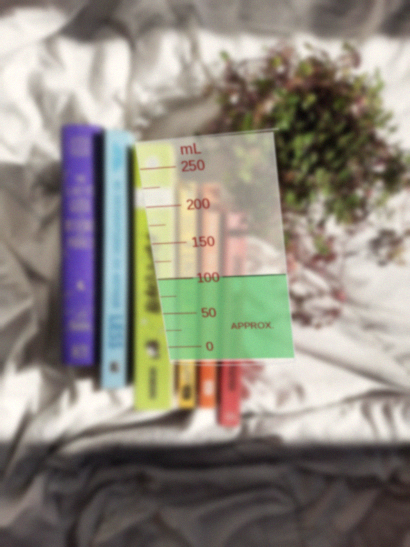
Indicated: 100 (mL)
